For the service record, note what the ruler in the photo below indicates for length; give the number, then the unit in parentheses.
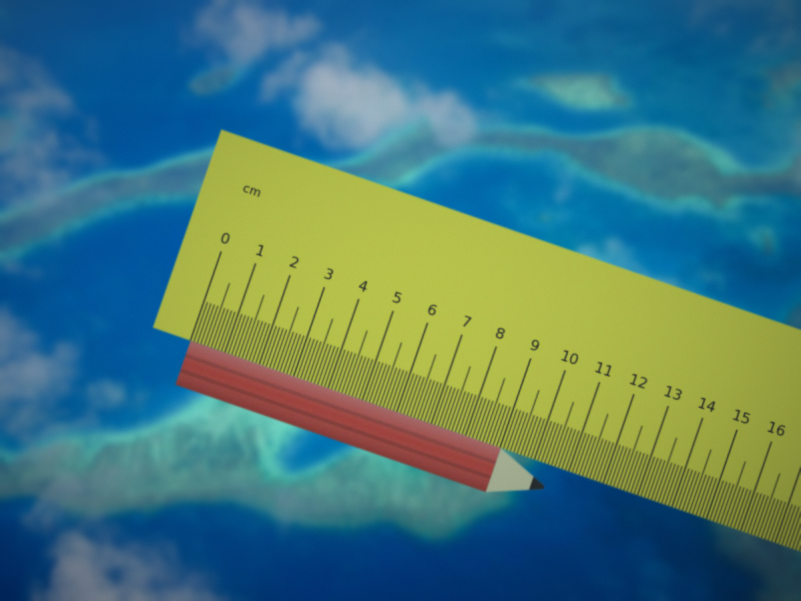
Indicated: 10.5 (cm)
